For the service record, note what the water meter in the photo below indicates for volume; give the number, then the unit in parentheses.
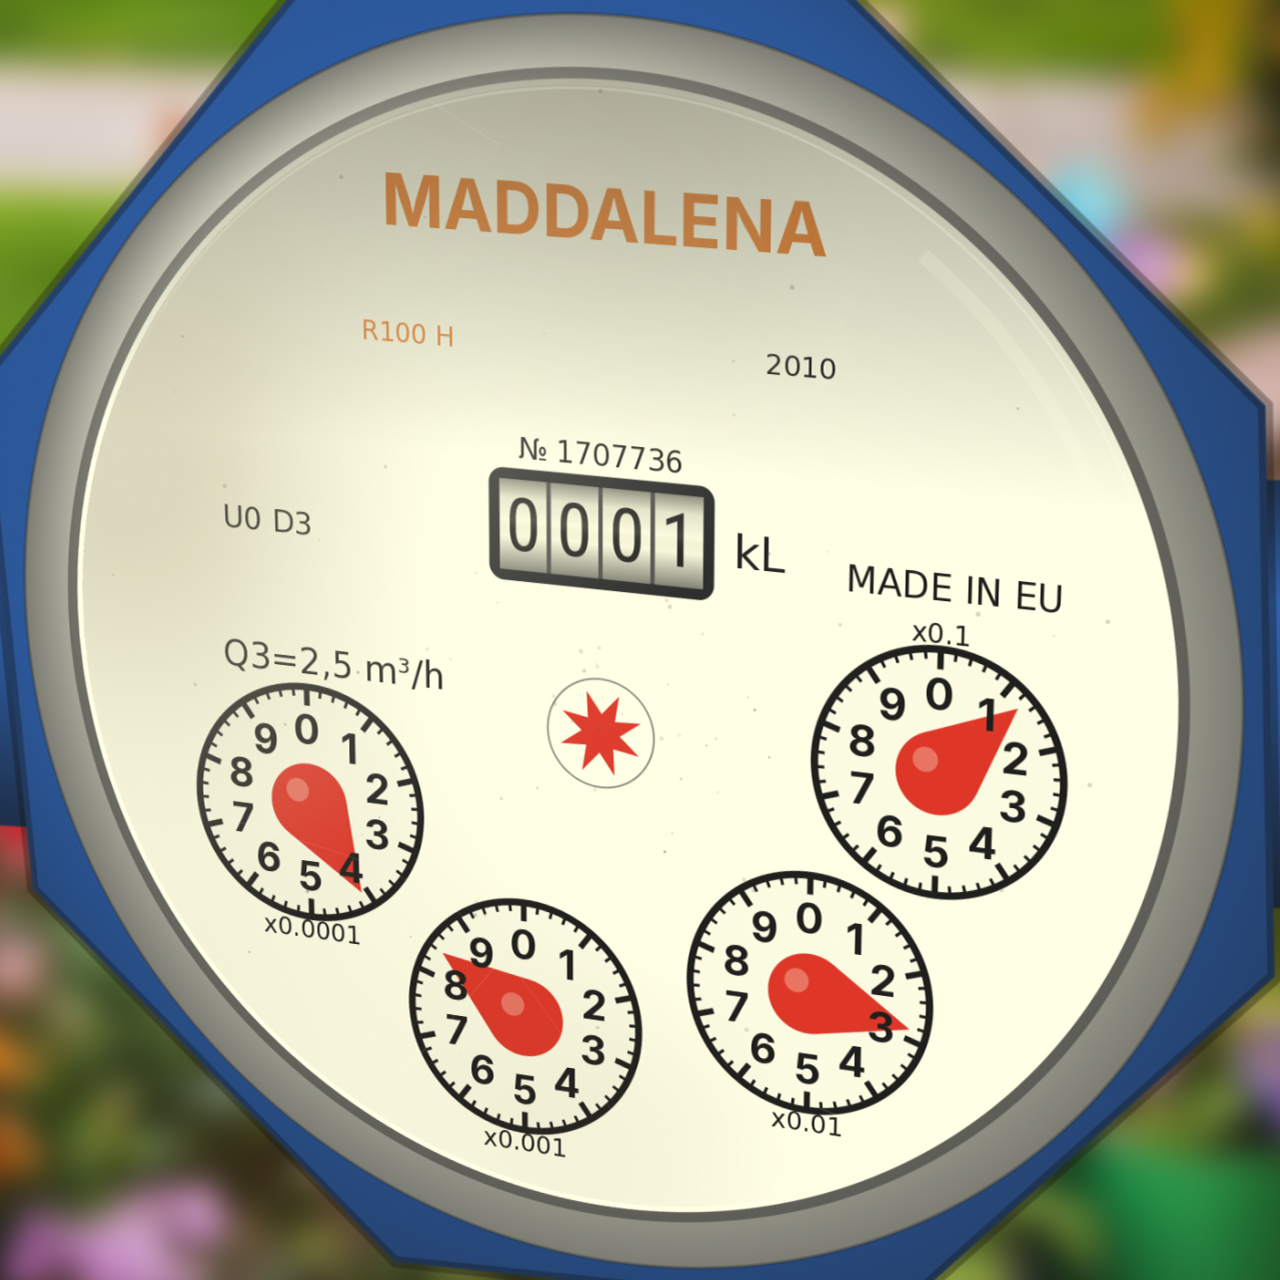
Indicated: 1.1284 (kL)
